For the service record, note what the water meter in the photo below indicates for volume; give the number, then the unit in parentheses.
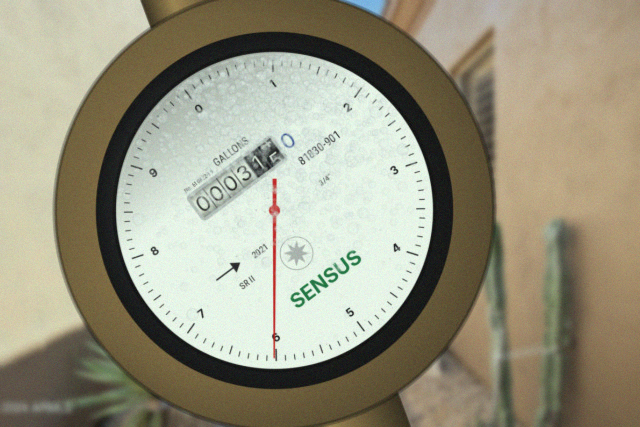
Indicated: 3146.0 (gal)
